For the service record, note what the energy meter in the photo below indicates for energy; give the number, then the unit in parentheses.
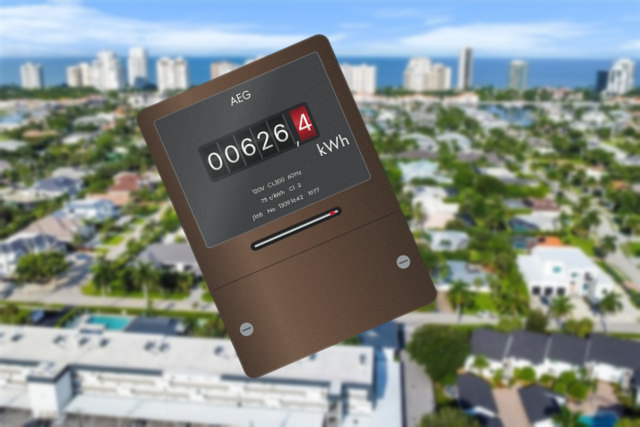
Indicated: 626.4 (kWh)
